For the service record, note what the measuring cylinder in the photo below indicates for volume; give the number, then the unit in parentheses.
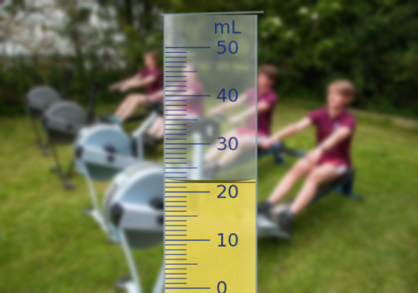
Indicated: 22 (mL)
